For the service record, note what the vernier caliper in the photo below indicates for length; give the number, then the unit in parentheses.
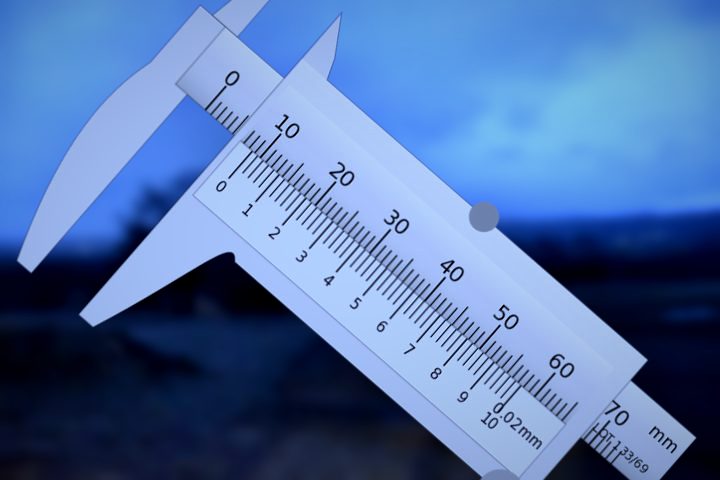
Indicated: 8.6 (mm)
